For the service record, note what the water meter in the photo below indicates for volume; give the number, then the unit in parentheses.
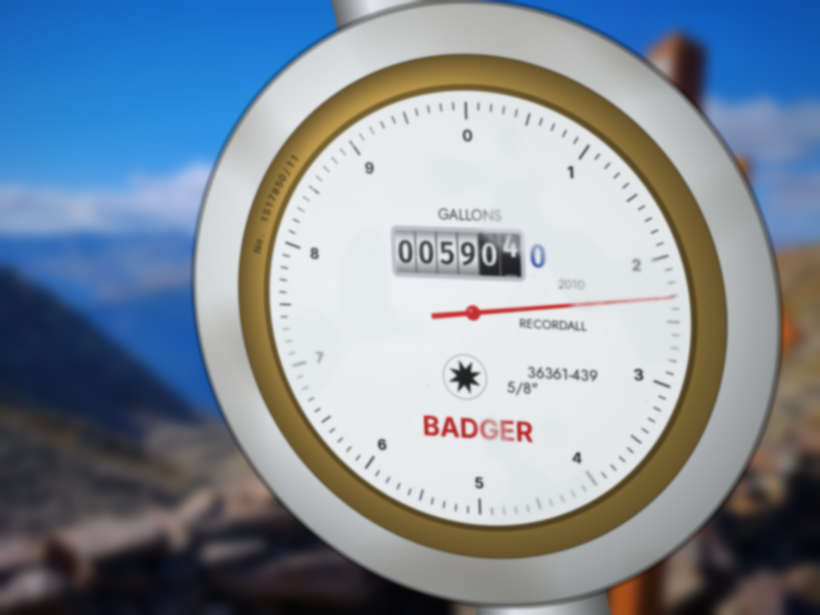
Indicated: 59042.3 (gal)
